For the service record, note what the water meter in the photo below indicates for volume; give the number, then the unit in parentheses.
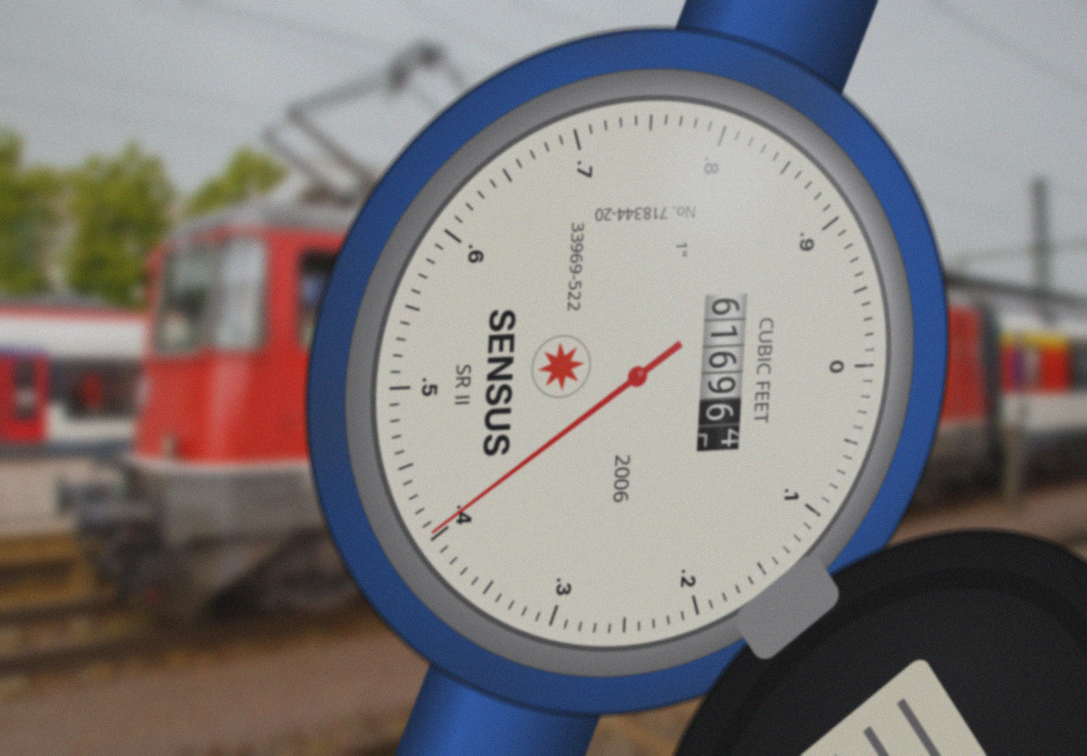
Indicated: 616964.40 (ft³)
